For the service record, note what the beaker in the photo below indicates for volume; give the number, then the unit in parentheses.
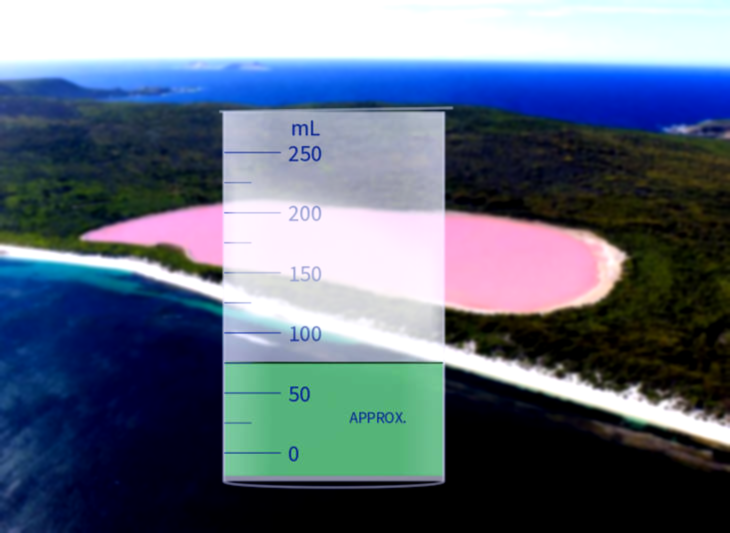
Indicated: 75 (mL)
